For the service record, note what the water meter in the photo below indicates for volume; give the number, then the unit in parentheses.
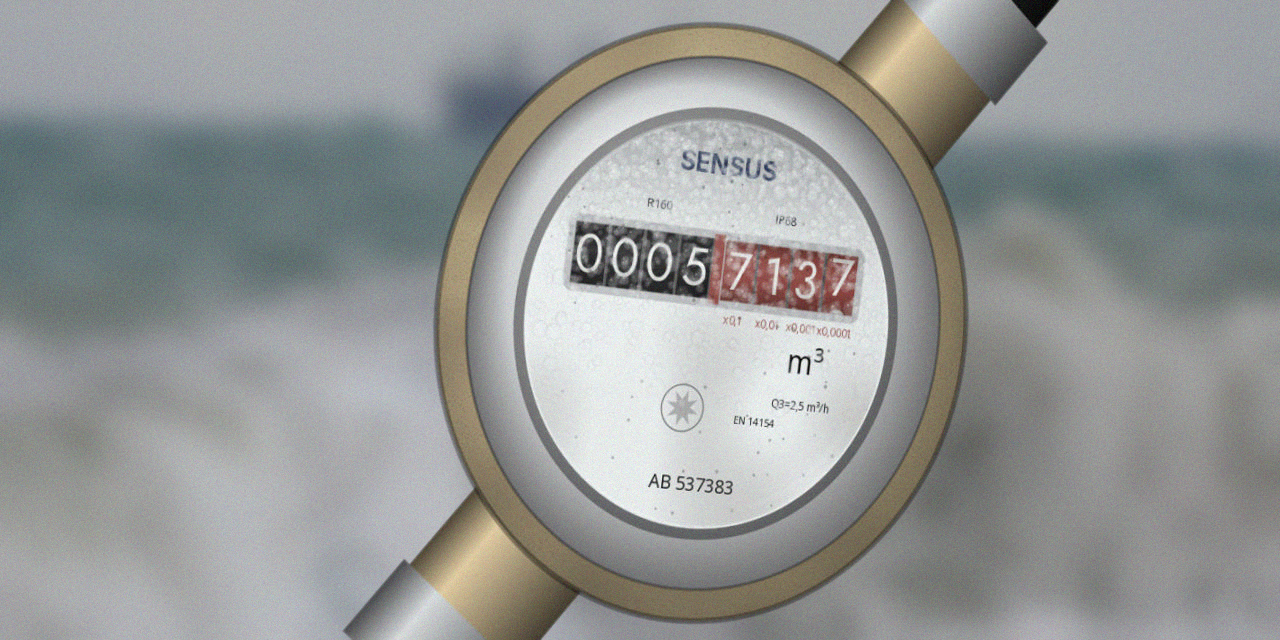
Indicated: 5.7137 (m³)
